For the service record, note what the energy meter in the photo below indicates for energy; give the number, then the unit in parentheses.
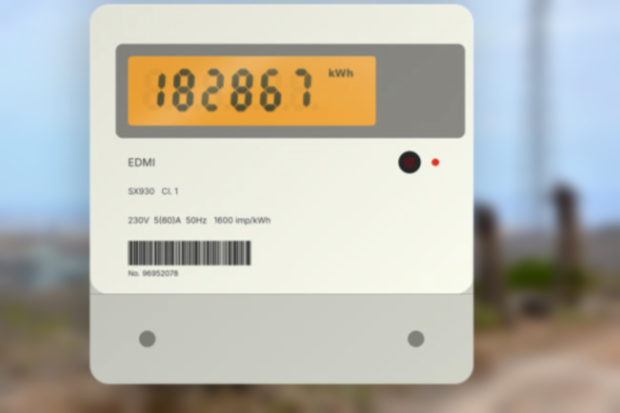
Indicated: 182867 (kWh)
